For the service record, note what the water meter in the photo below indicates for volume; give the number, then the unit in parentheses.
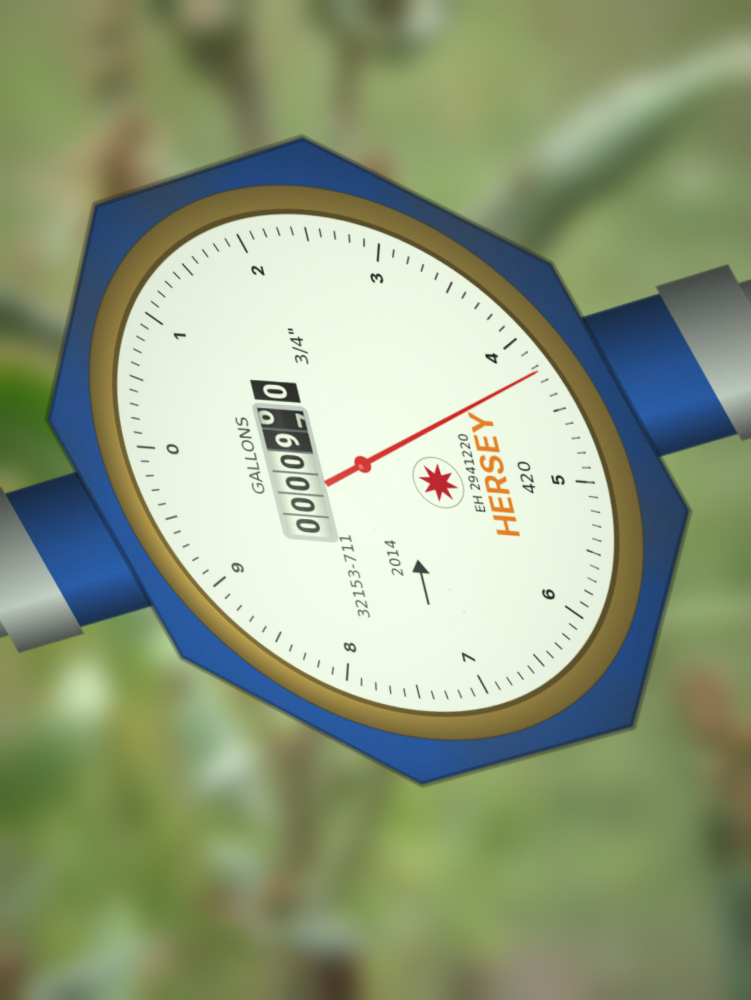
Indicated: 964.2 (gal)
